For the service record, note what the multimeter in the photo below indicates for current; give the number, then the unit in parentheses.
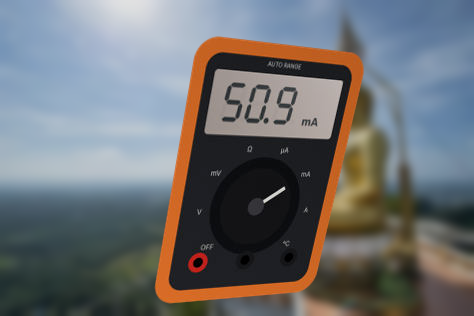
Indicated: 50.9 (mA)
